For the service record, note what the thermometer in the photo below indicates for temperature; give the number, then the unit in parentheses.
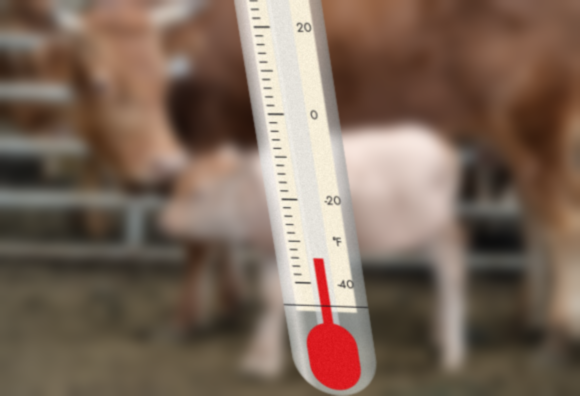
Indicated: -34 (°F)
